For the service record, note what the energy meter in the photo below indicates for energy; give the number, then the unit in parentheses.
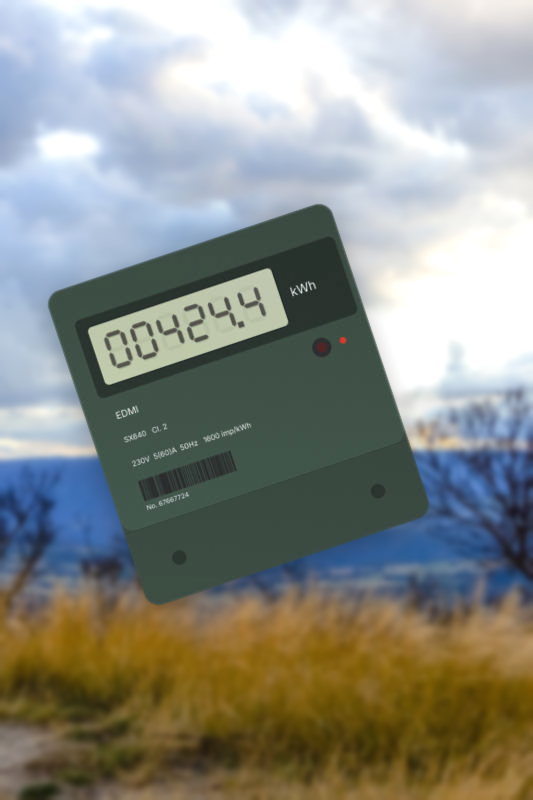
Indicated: 424.4 (kWh)
